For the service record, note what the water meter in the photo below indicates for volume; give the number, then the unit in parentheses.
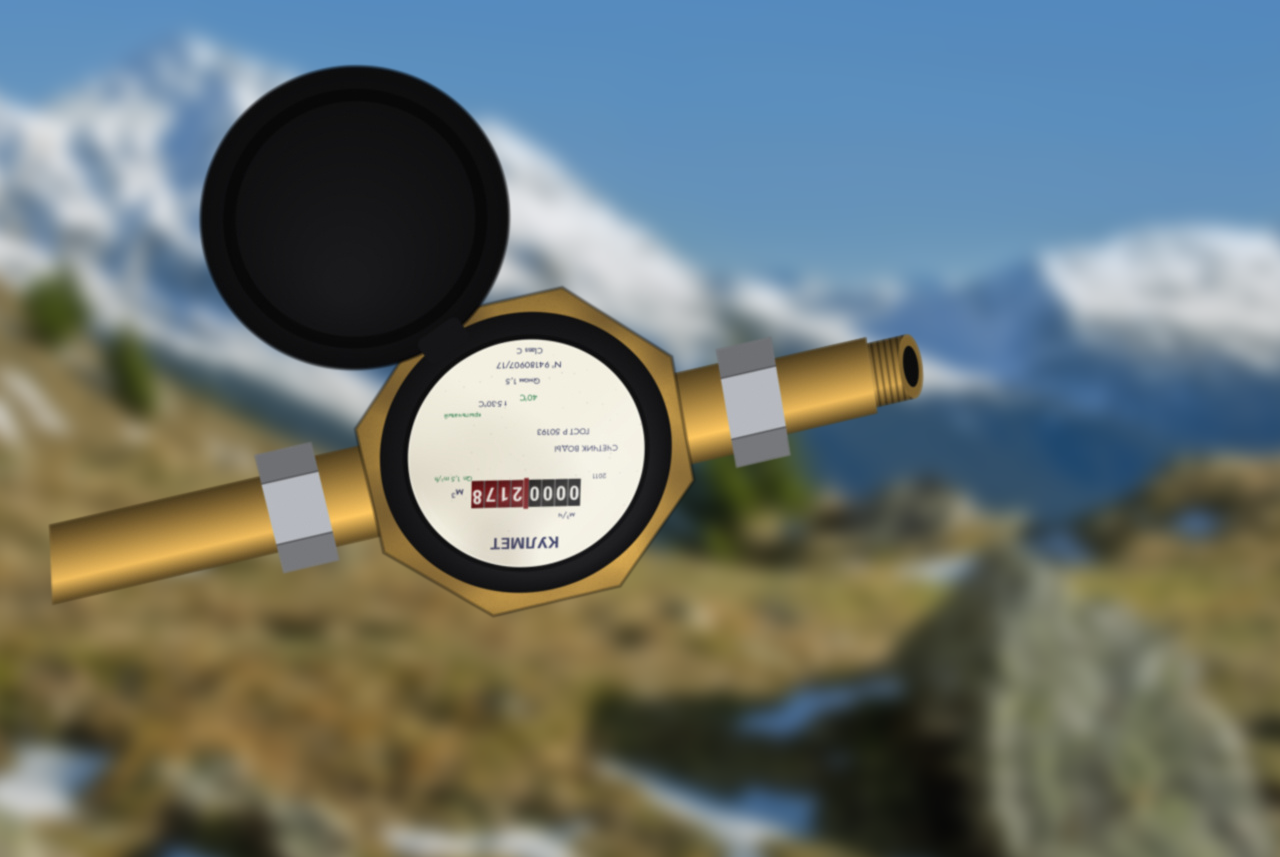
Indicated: 0.2178 (m³)
